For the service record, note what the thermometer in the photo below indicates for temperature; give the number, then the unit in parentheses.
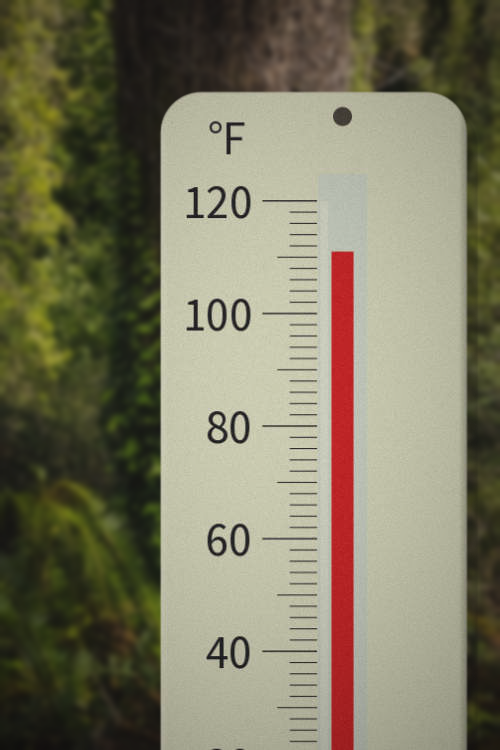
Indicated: 111 (°F)
